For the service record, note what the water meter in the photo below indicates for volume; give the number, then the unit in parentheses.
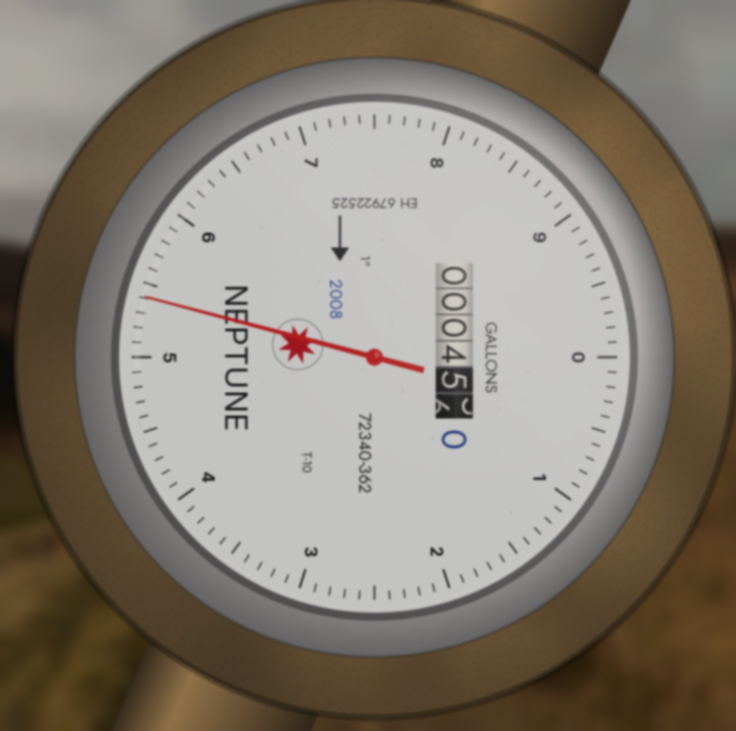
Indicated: 4555.4 (gal)
